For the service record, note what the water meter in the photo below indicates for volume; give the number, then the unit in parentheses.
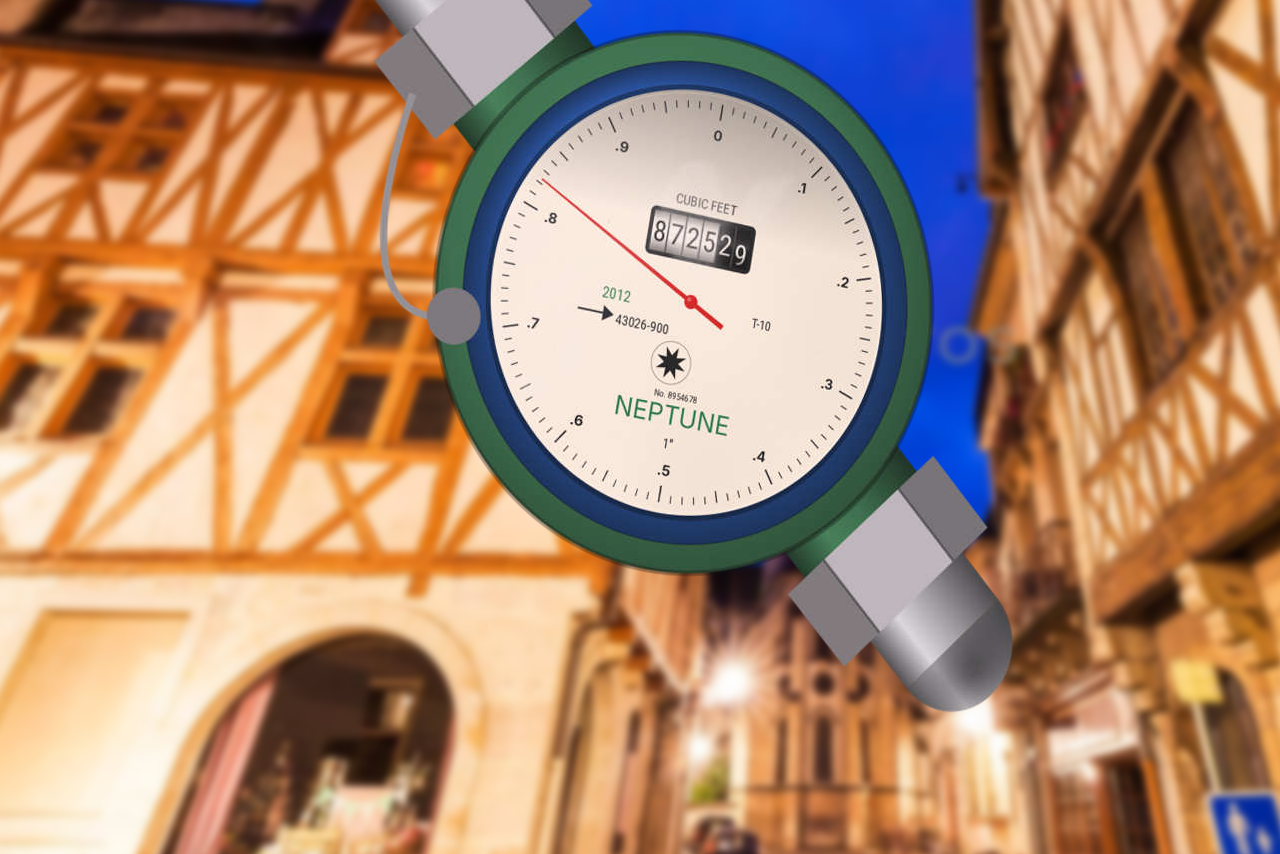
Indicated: 872528.82 (ft³)
